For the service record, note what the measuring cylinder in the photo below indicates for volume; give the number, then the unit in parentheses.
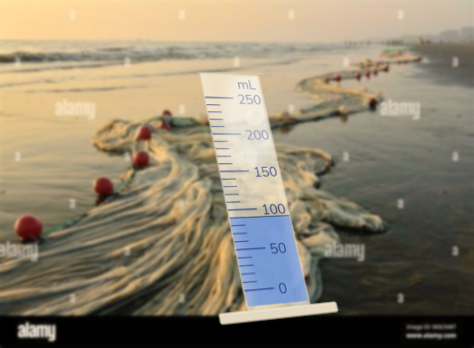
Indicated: 90 (mL)
